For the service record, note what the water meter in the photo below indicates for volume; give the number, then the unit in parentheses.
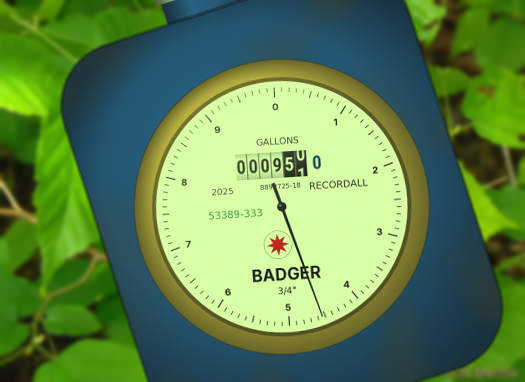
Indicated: 9504.5 (gal)
